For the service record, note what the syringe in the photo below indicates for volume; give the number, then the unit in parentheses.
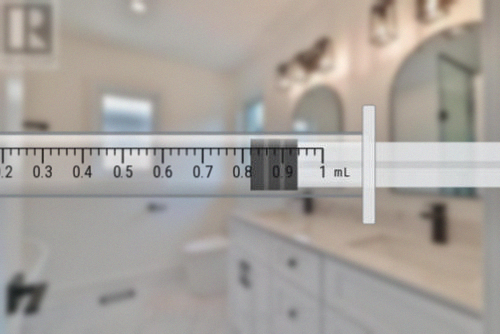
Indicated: 0.82 (mL)
